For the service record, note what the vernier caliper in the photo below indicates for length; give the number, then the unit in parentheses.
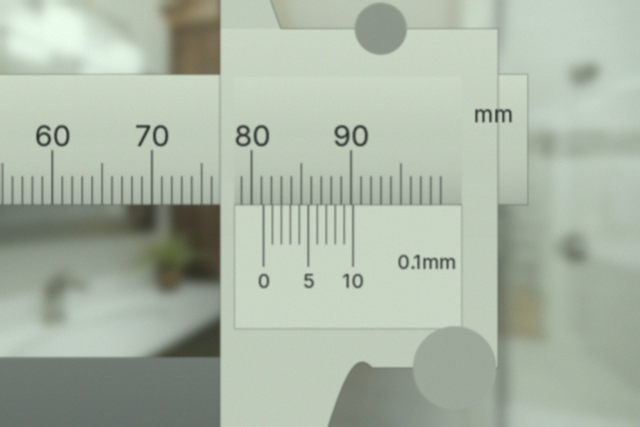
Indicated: 81.2 (mm)
